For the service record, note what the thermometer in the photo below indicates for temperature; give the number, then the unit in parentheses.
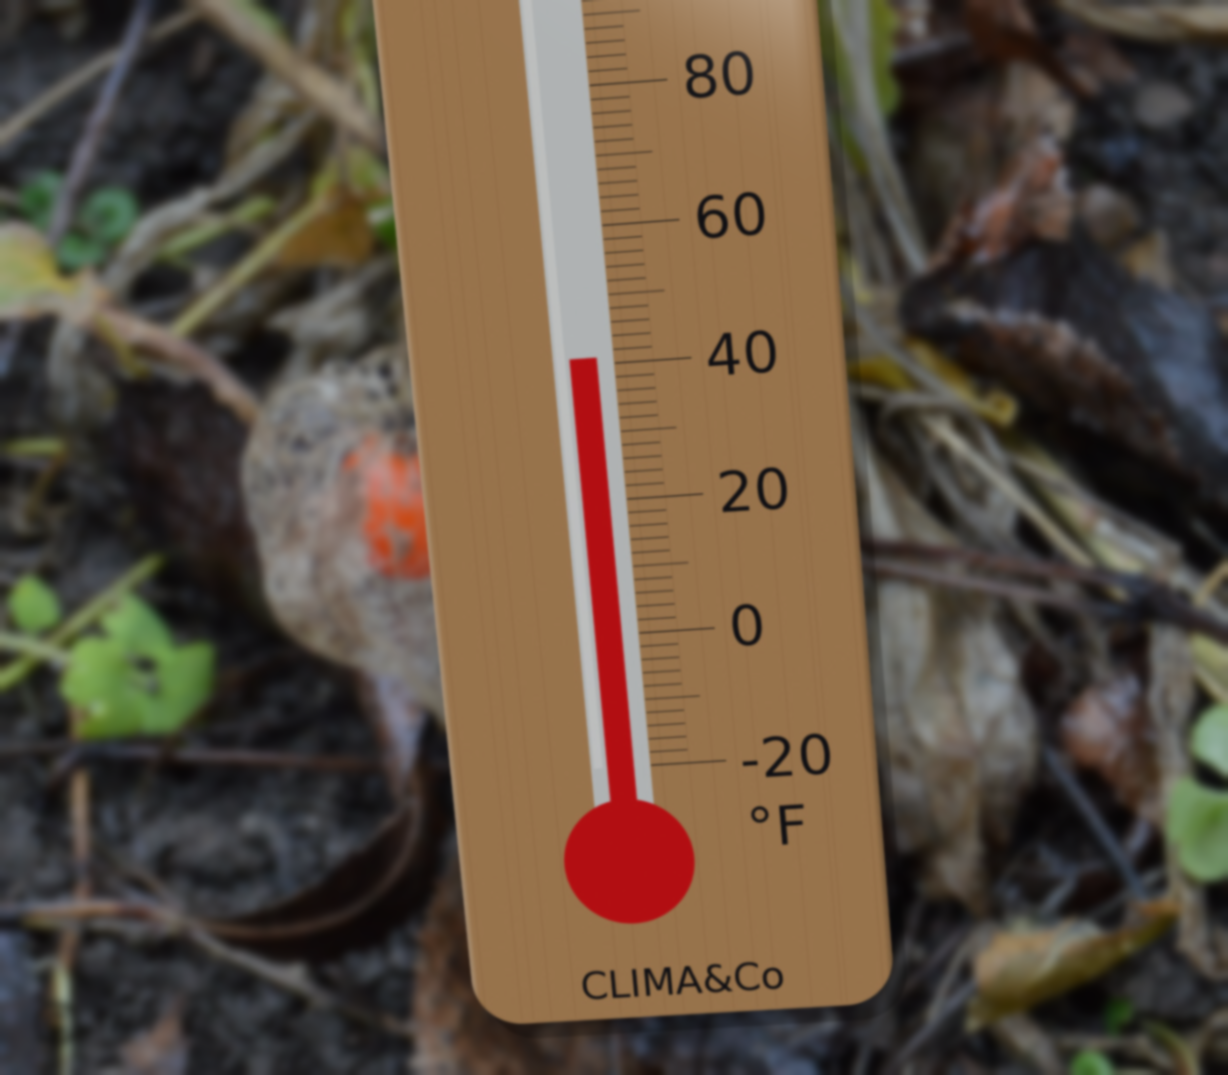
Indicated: 41 (°F)
